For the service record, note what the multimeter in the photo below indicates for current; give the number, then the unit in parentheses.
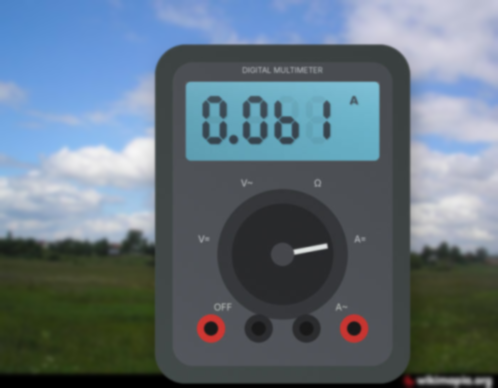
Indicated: 0.061 (A)
